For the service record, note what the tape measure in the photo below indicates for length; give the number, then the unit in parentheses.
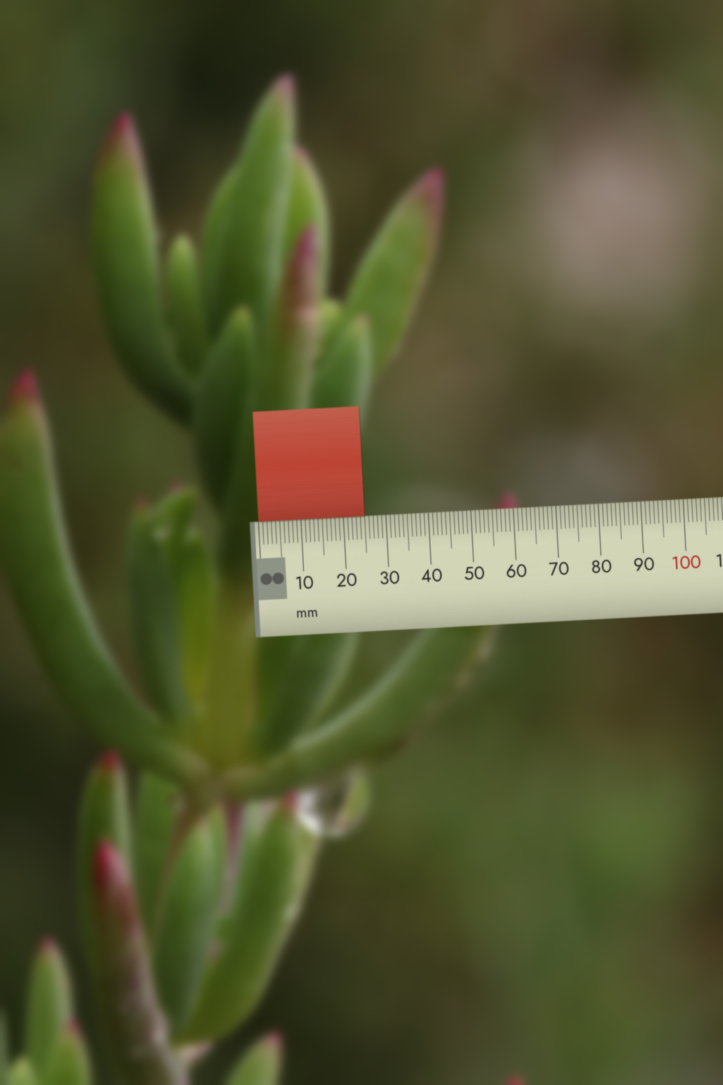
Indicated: 25 (mm)
